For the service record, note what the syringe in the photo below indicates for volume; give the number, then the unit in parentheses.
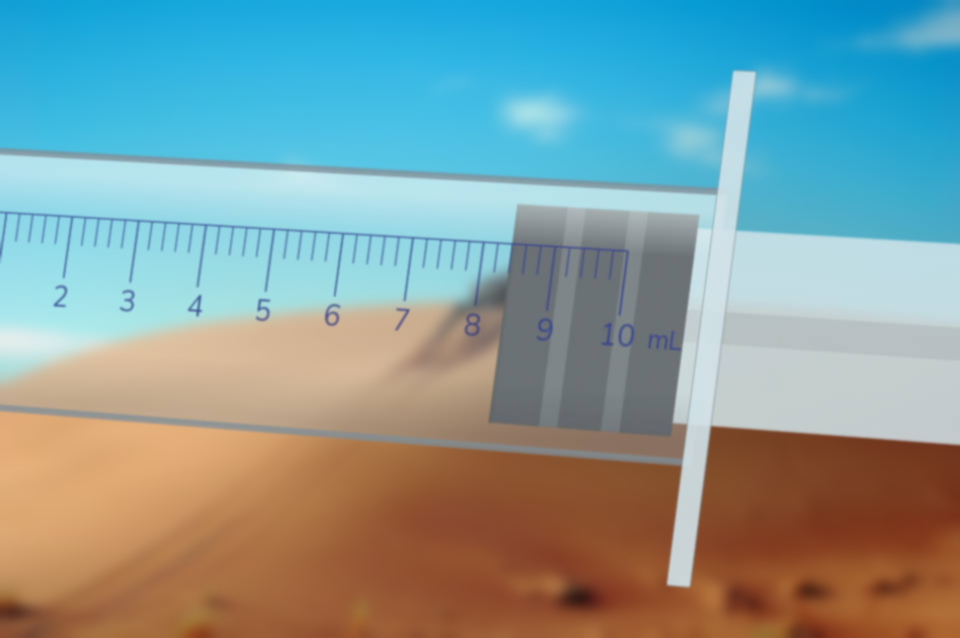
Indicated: 8.4 (mL)
